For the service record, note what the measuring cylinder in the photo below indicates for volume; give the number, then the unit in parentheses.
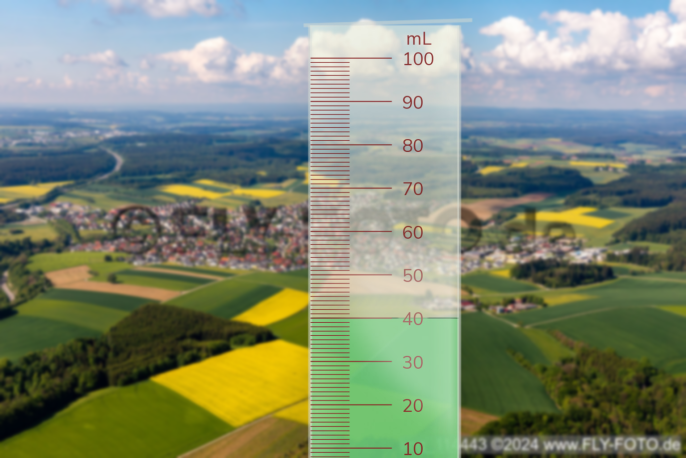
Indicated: 40 (mL)
